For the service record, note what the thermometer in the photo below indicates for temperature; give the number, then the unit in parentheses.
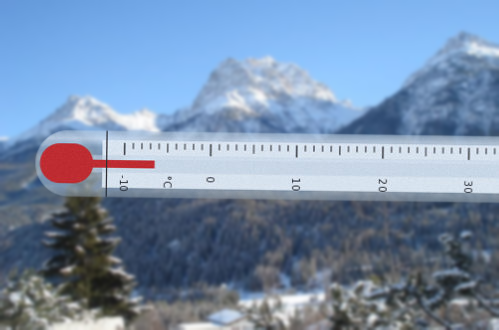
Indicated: -6.5 (°C)
